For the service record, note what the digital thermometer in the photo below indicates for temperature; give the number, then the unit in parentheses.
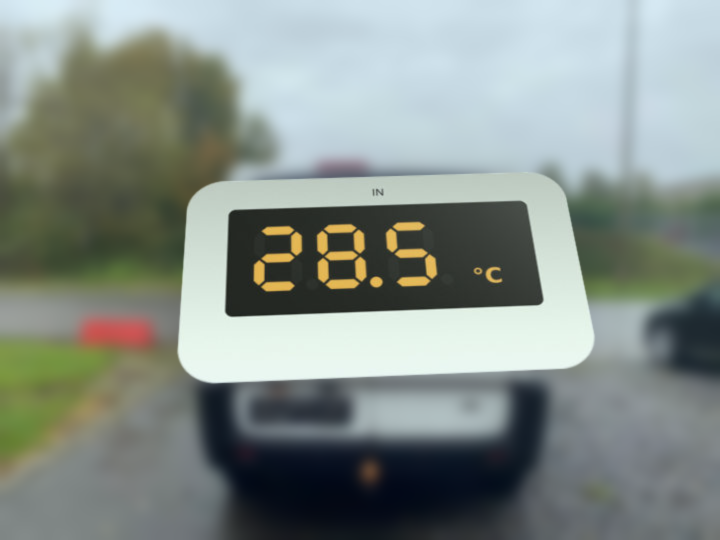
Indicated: 28.5 (°C)
